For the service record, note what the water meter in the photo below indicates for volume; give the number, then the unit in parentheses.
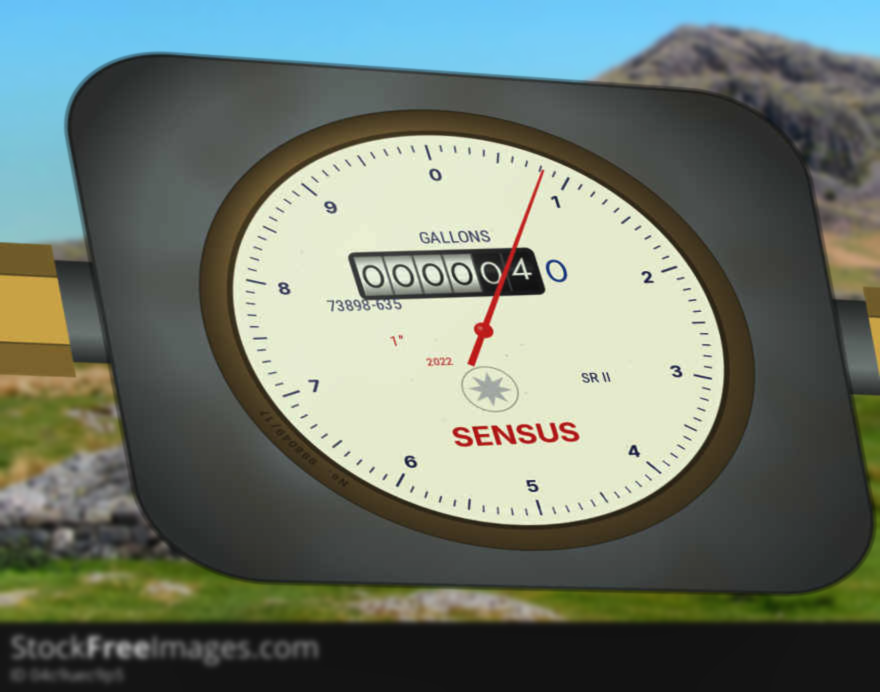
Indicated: 40.8 (gal)
